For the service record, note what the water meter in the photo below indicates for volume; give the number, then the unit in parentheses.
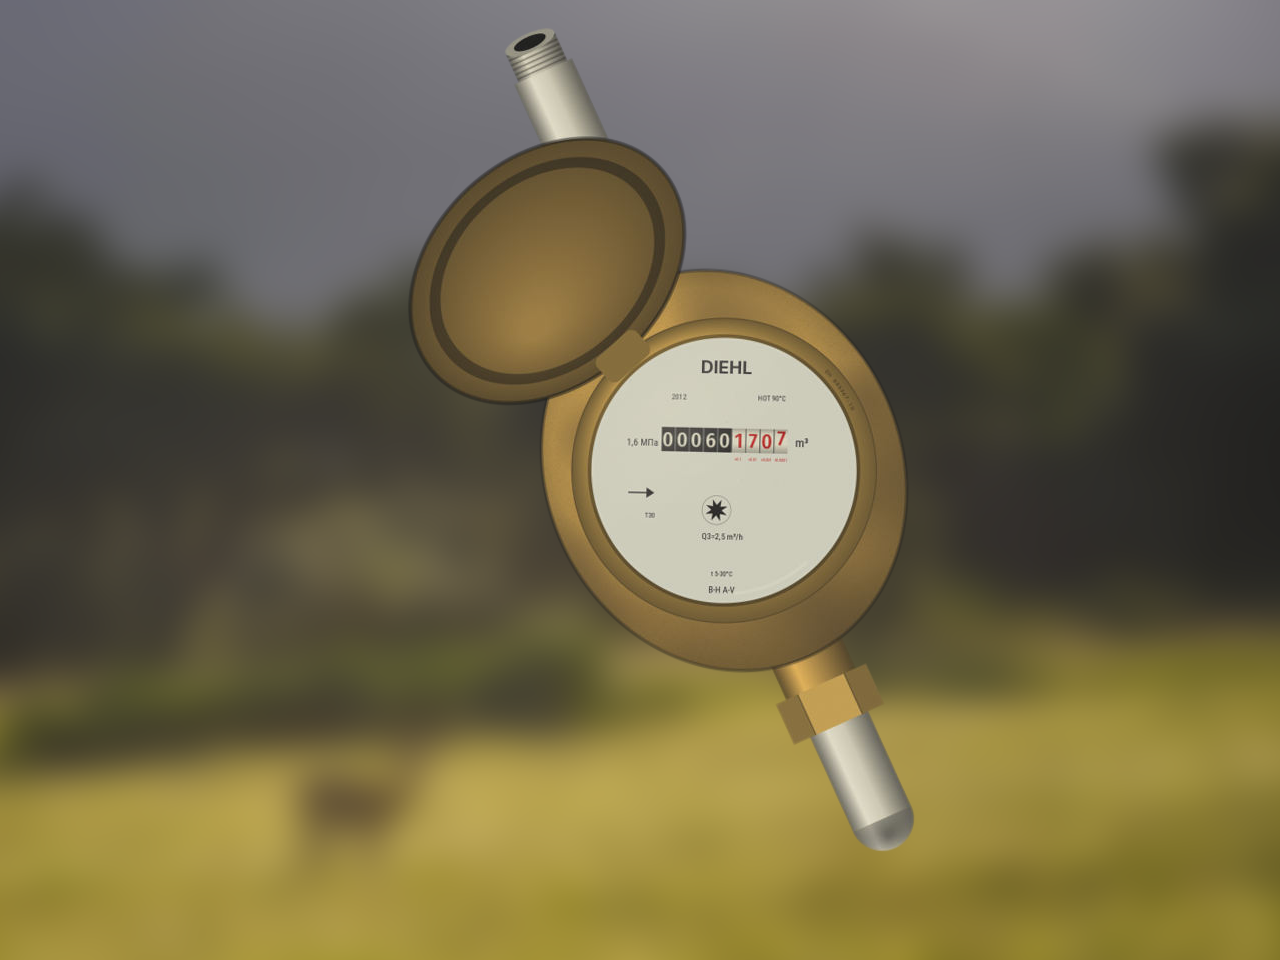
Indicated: 60.1707 (m³)
